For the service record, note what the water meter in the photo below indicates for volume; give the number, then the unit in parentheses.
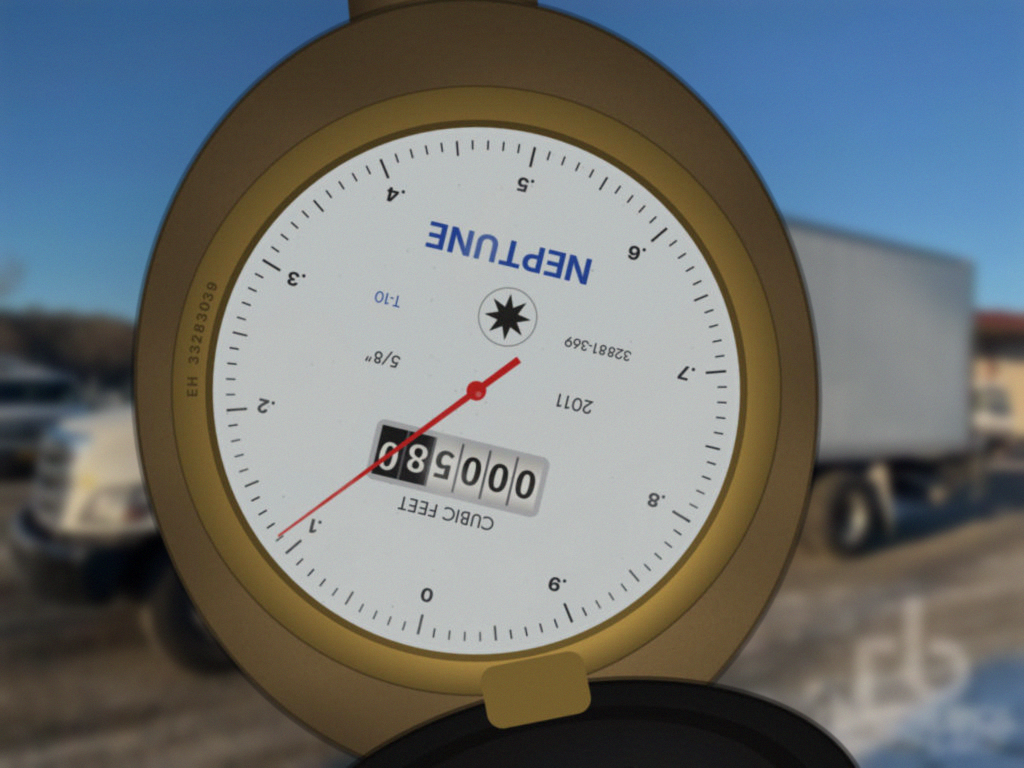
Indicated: 580.11 (ft³)
